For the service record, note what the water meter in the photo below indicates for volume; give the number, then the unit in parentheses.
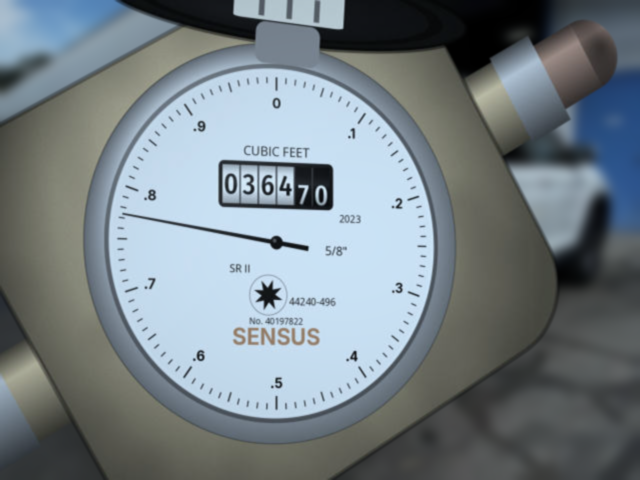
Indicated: 36469.77 (ft³)
